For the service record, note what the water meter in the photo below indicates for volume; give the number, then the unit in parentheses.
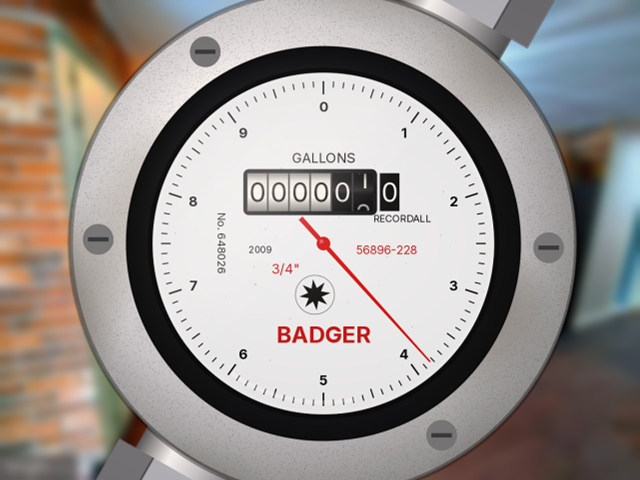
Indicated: 13.8 (gal)
